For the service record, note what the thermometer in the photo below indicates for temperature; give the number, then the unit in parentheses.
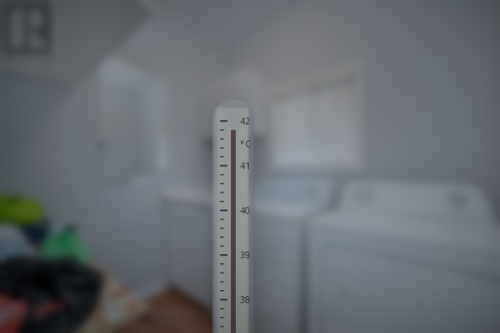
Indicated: 41.8 (°C)
